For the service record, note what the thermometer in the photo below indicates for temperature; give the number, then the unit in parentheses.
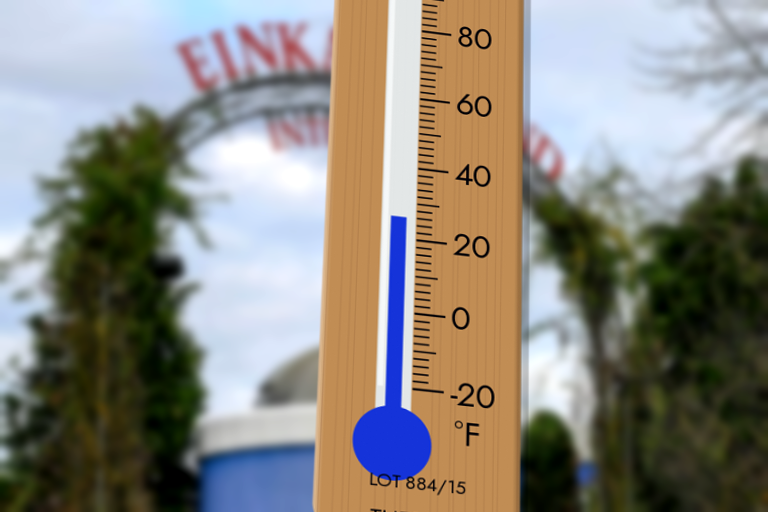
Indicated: 26 (°F)
